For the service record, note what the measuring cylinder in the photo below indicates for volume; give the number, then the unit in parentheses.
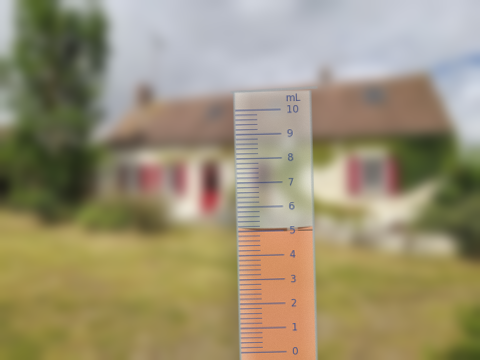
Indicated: 5 (mL)
